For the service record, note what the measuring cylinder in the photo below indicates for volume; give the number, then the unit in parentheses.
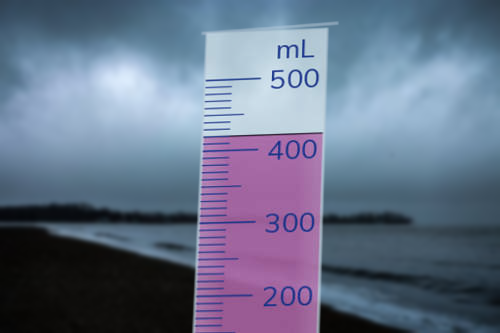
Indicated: 420 (mL)
